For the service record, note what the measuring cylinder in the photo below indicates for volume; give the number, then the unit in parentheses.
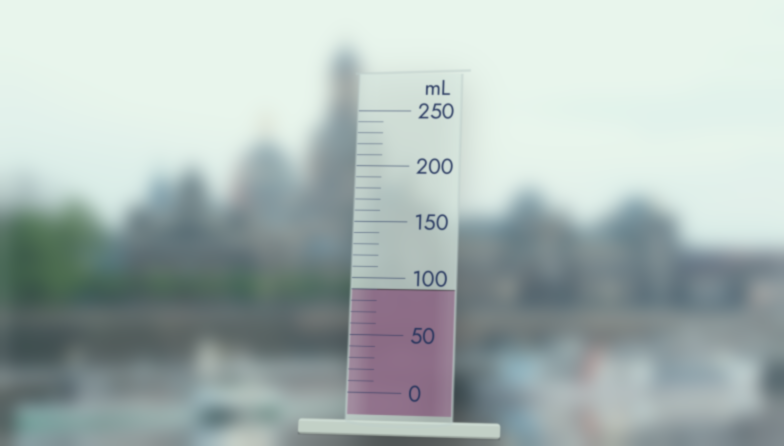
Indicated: 90 (mL)
